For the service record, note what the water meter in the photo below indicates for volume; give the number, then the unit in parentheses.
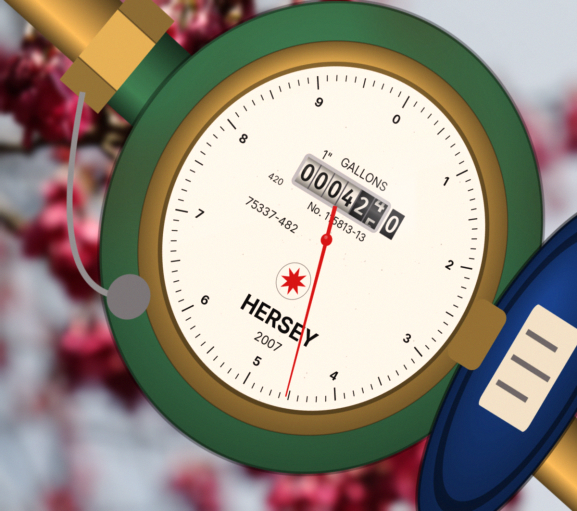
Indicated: 4244.5 (gal)
